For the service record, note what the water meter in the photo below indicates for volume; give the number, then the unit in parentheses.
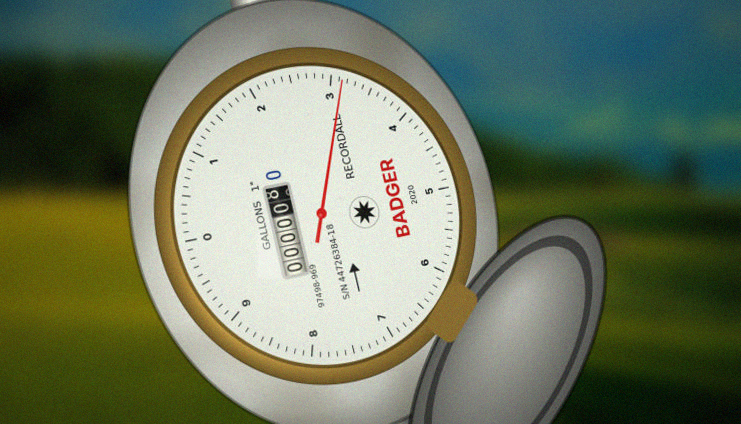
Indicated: 83.1 (gal)
